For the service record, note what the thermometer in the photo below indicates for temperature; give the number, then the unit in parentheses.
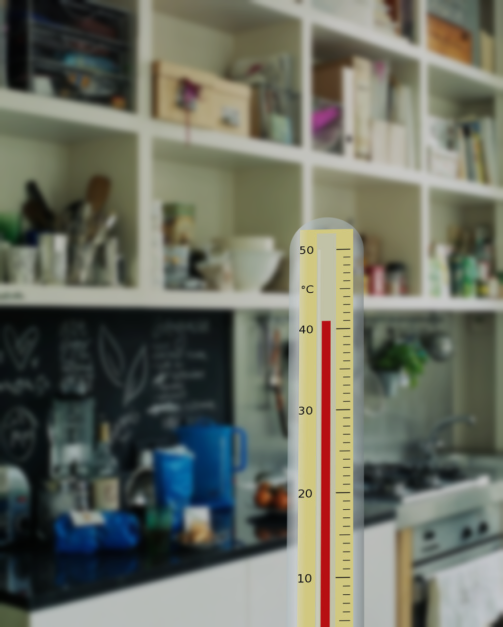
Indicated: 41 (°C)
